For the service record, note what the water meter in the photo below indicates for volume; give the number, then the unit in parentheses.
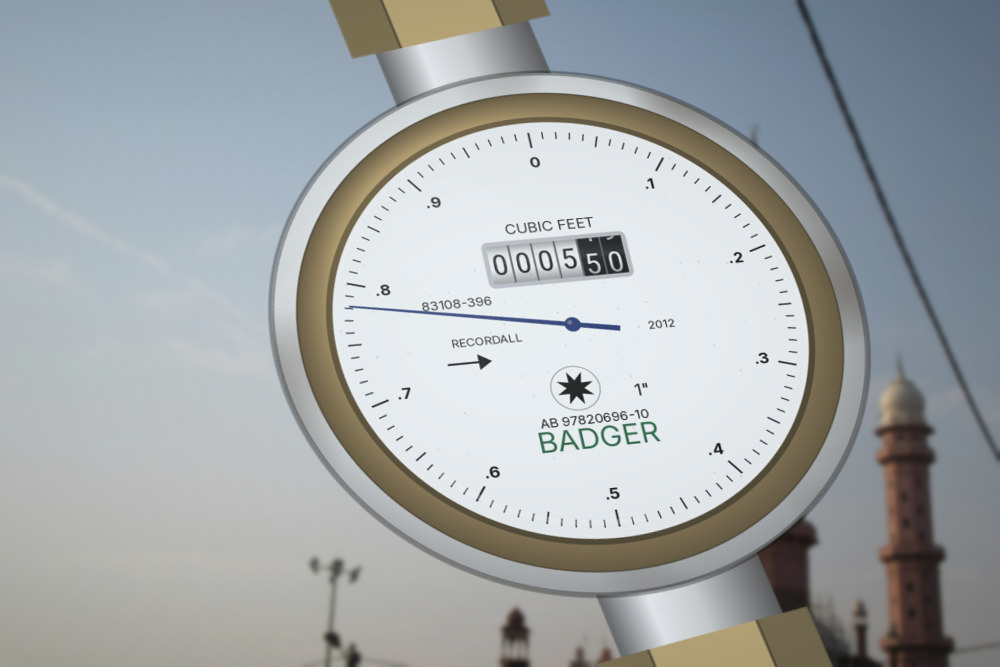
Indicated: 549.78 (ft³)
